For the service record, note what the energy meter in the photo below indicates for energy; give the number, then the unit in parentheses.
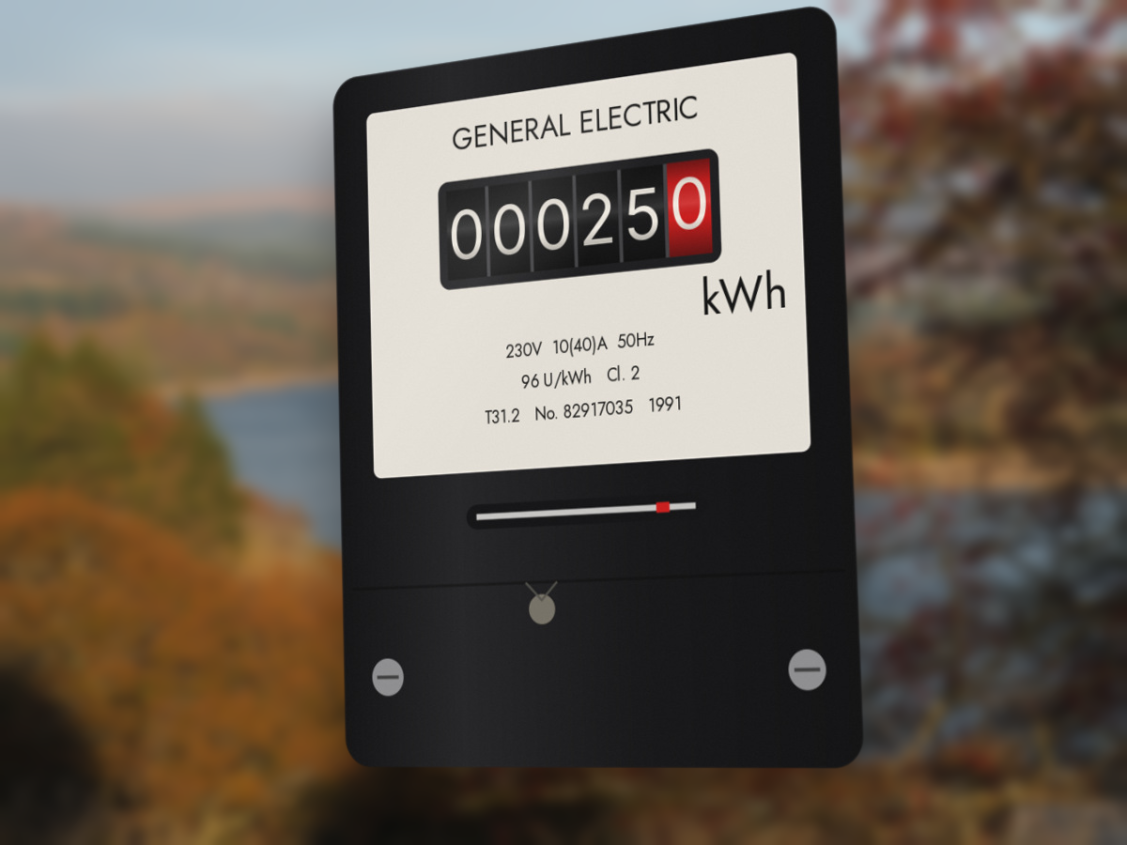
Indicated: 25.0 (kWh)
